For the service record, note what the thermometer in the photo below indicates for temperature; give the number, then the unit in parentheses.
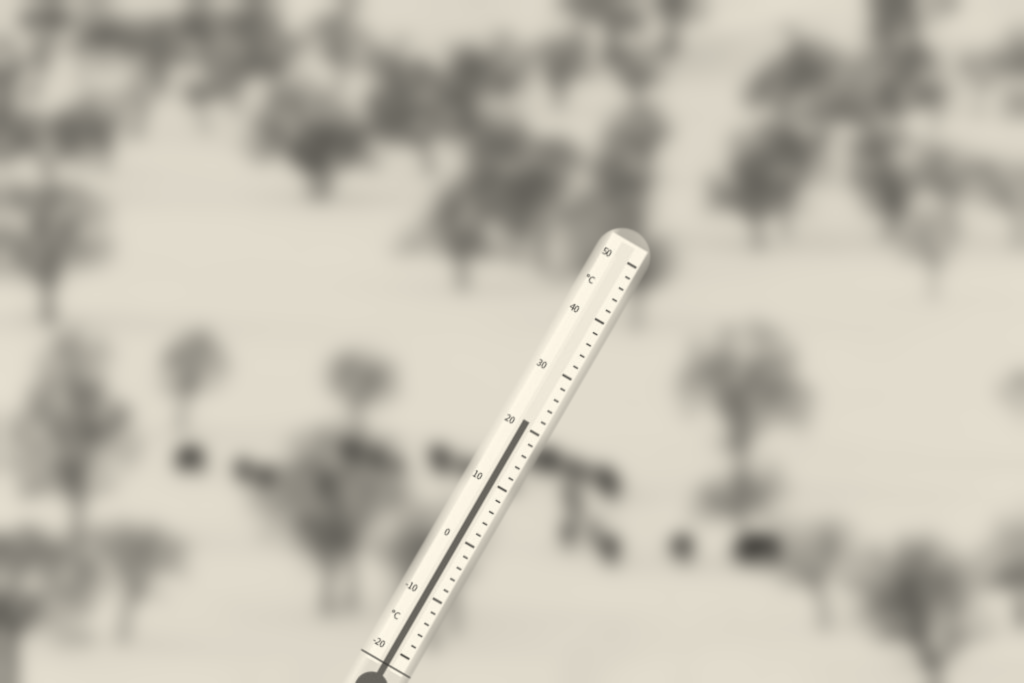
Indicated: 21 (°C)
